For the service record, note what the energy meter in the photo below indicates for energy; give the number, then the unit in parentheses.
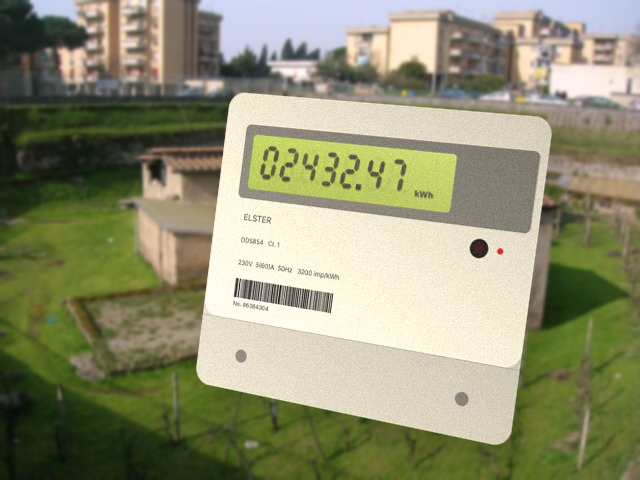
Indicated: 2432.47 (kWh)
